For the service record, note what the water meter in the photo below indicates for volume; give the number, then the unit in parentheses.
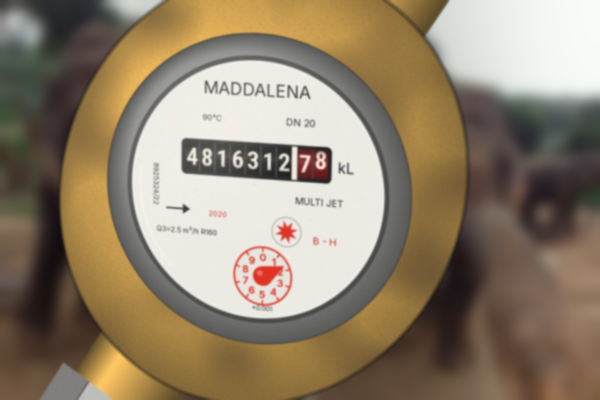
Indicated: 4816312.781 (kL)
